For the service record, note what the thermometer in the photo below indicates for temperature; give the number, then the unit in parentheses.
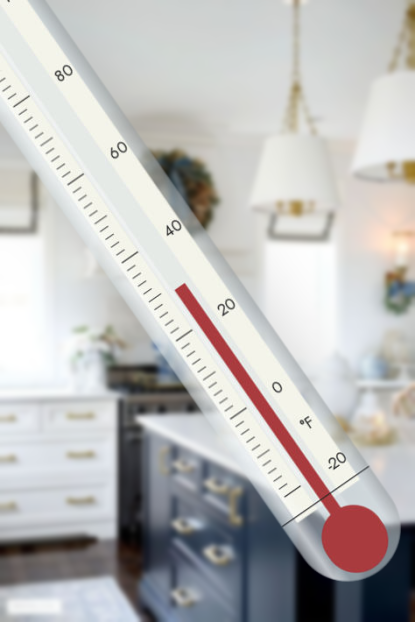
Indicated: 29 (°F)
